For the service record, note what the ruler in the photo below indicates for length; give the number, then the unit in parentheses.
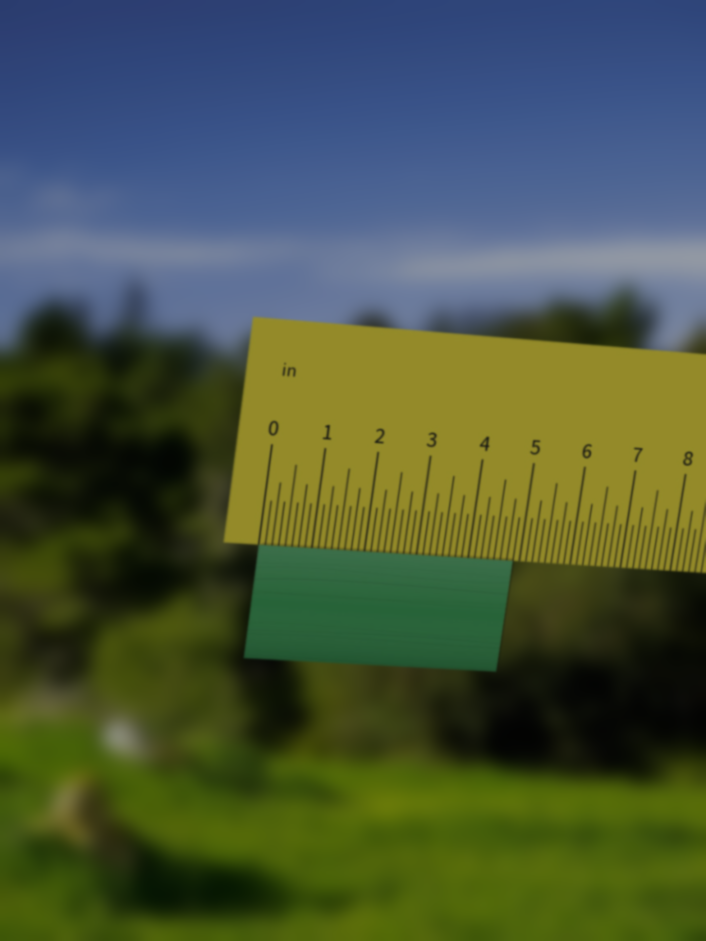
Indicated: 4.875 (in)
